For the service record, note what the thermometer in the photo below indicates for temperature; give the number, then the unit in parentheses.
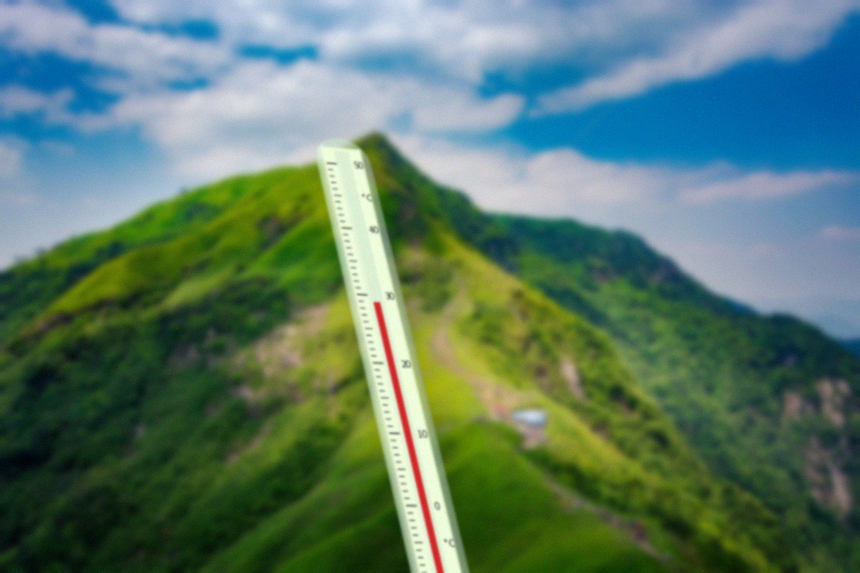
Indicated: 29 (°C)
